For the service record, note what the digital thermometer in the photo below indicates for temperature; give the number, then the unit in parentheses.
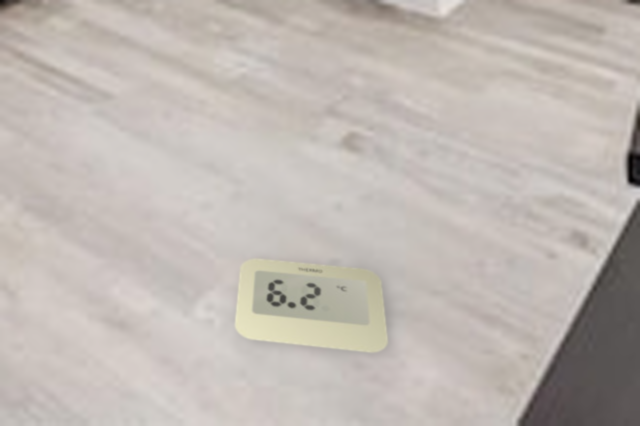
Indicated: 6.2 (°C)
